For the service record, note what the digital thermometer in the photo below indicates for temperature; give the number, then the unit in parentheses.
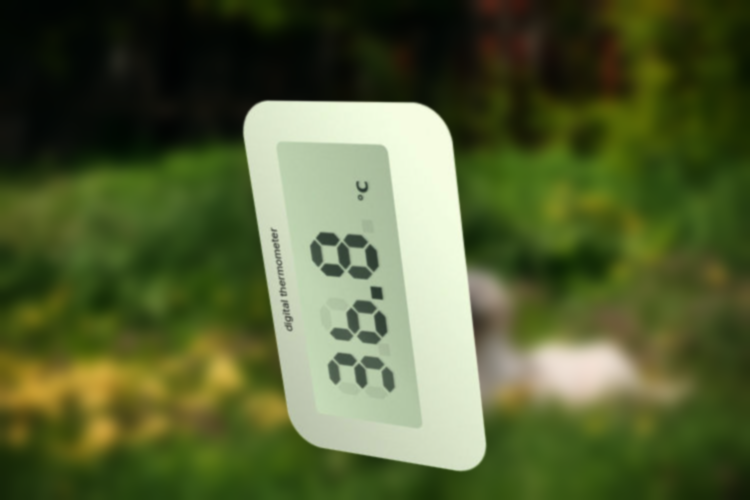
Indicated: 36.8 (°C)
